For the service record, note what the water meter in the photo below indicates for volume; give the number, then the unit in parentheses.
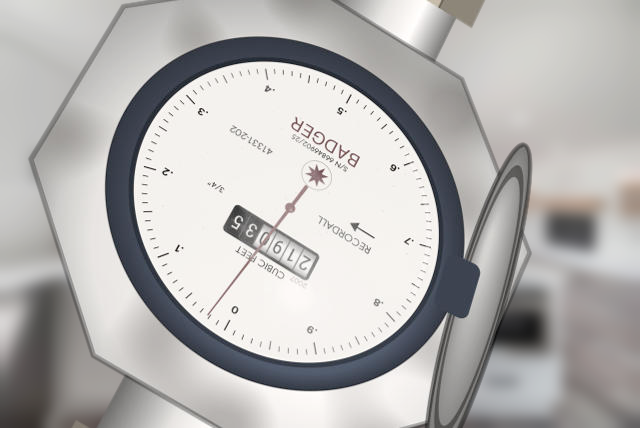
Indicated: 219035.02 (ft³)
